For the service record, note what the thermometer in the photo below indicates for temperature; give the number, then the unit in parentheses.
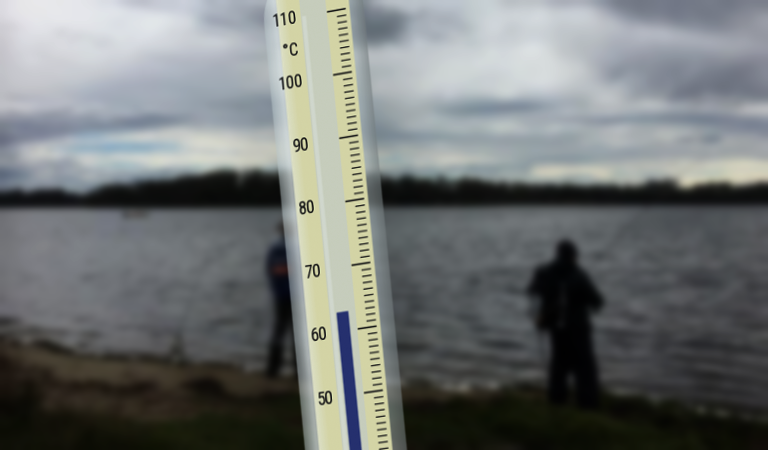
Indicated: 63 (°C)
